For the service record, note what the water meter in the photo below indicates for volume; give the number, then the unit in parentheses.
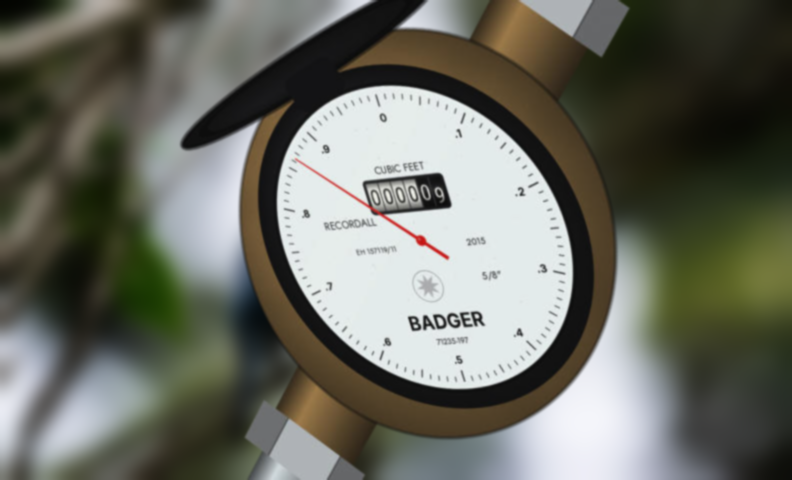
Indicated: 8.86 (ft³)
